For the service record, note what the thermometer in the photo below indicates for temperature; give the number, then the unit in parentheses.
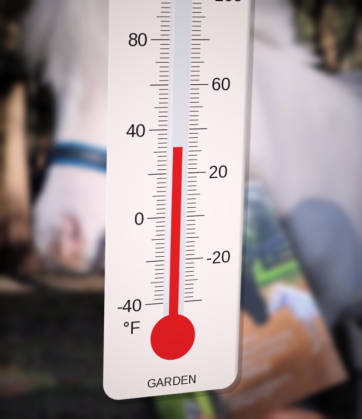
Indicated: 32 (°F)
